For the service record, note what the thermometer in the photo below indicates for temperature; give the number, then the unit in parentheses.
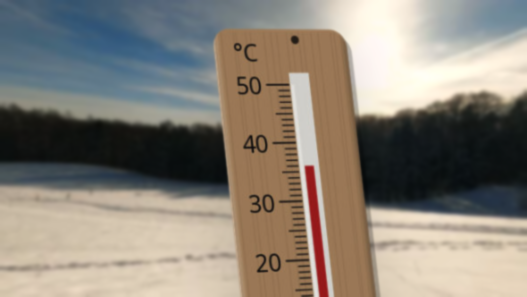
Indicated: 36 (°C)
